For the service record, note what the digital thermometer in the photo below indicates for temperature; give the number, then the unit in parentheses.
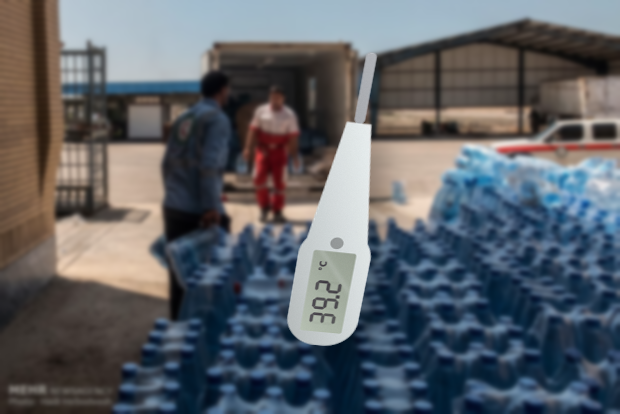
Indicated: 39.2 (°C)
